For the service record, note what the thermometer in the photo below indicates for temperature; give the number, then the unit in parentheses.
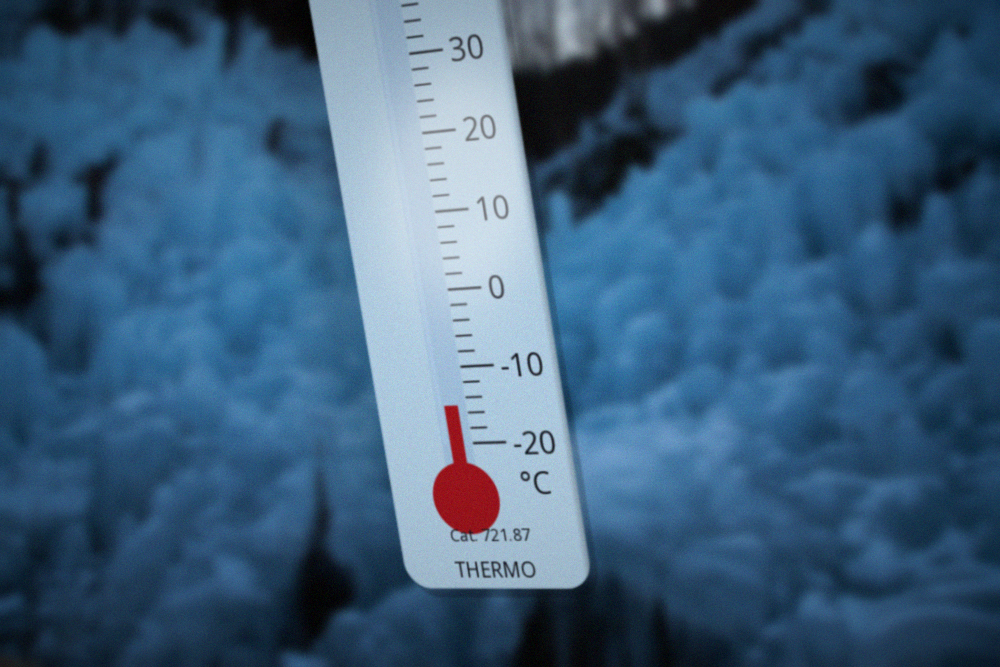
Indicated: -15 (°C)
